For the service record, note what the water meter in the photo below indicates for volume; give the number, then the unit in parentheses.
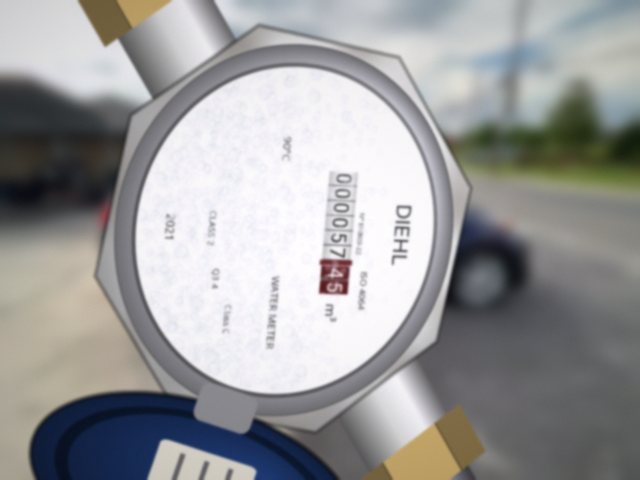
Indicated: 57.45 (m³)
